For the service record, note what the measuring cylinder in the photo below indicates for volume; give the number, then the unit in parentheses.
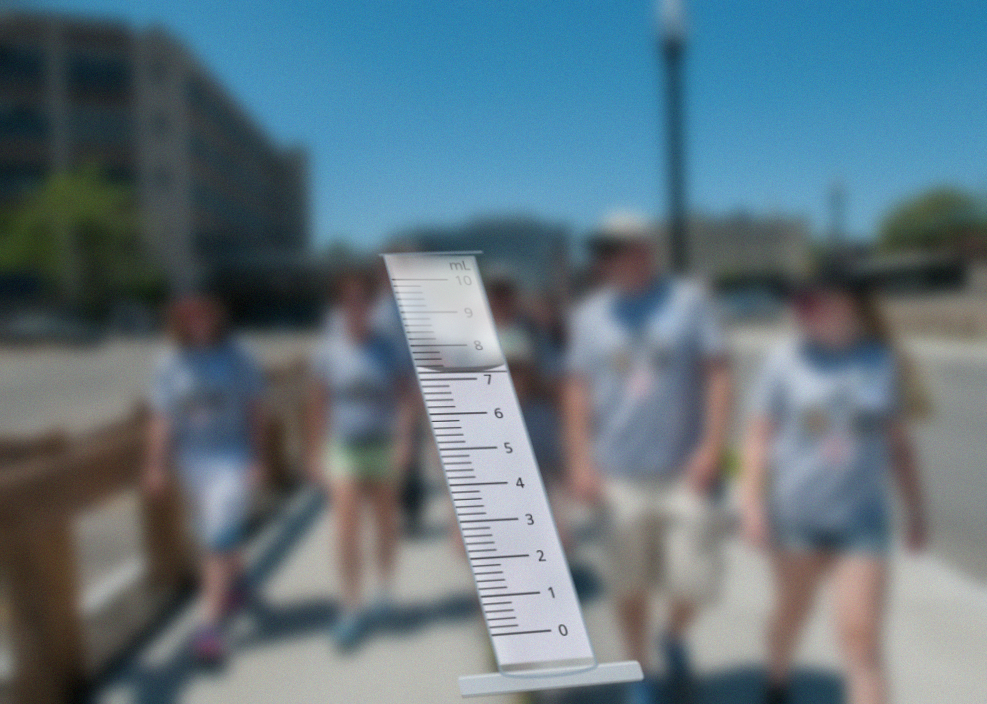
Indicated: 7.2 (mL)
